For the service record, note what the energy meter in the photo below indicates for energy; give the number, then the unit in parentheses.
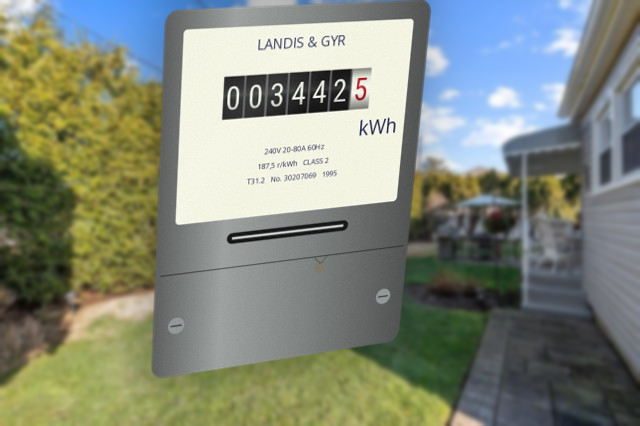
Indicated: 3442.5 (kWh)
